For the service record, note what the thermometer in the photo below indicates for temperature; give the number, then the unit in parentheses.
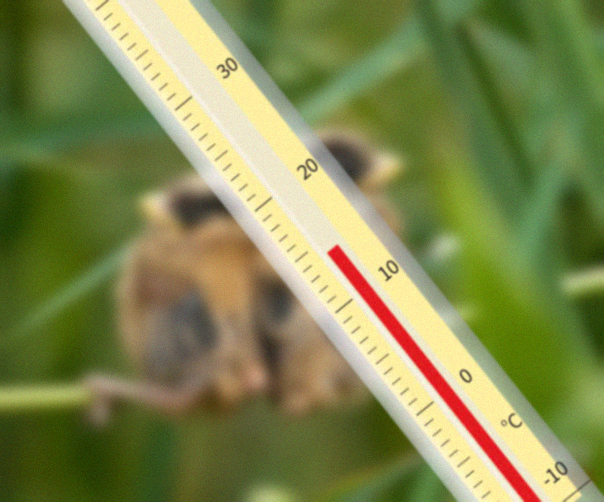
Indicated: 14 (°C)
